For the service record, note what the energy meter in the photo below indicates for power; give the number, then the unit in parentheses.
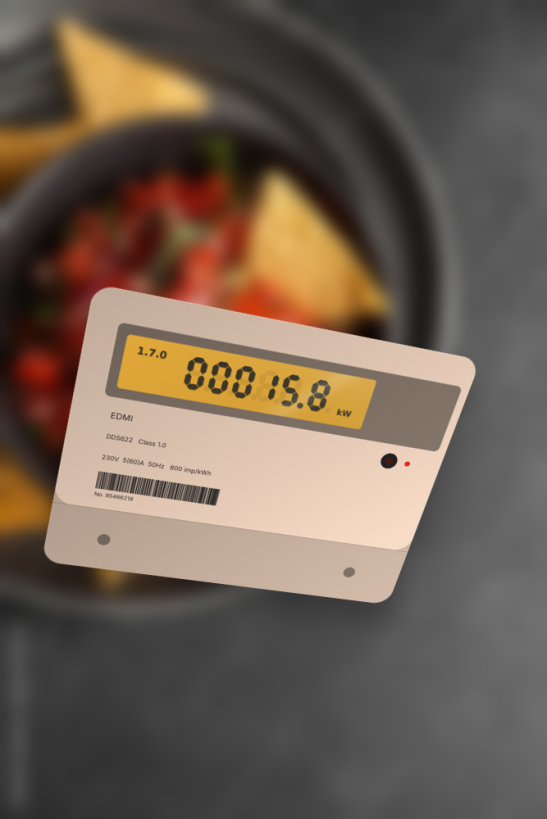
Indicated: 15.8 (kW)
